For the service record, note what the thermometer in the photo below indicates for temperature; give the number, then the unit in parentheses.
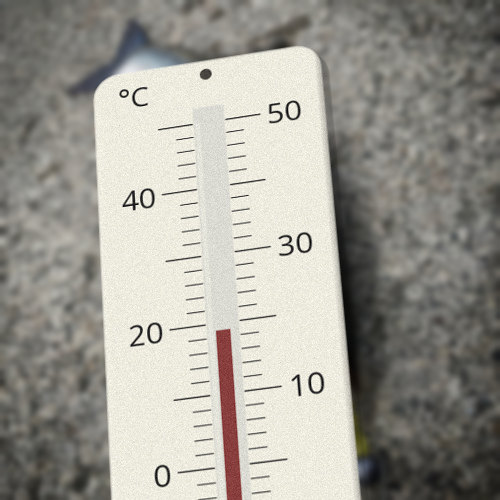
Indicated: 19 (°C)
